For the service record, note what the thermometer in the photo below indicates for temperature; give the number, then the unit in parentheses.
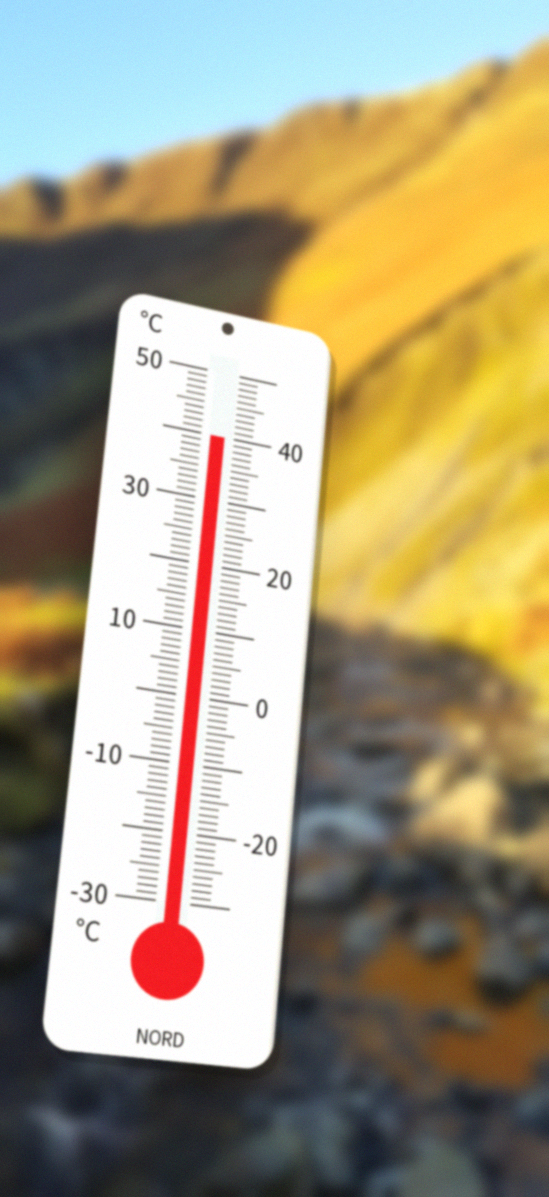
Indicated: 40 (°C)
